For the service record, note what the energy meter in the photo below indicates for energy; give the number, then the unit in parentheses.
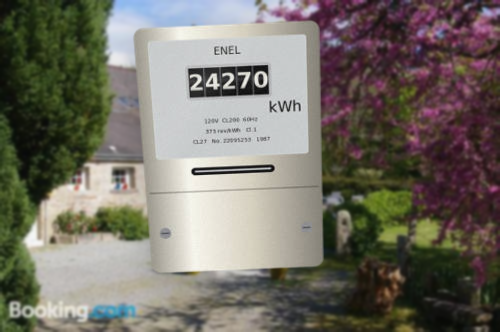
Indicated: 24270 (kWh)
